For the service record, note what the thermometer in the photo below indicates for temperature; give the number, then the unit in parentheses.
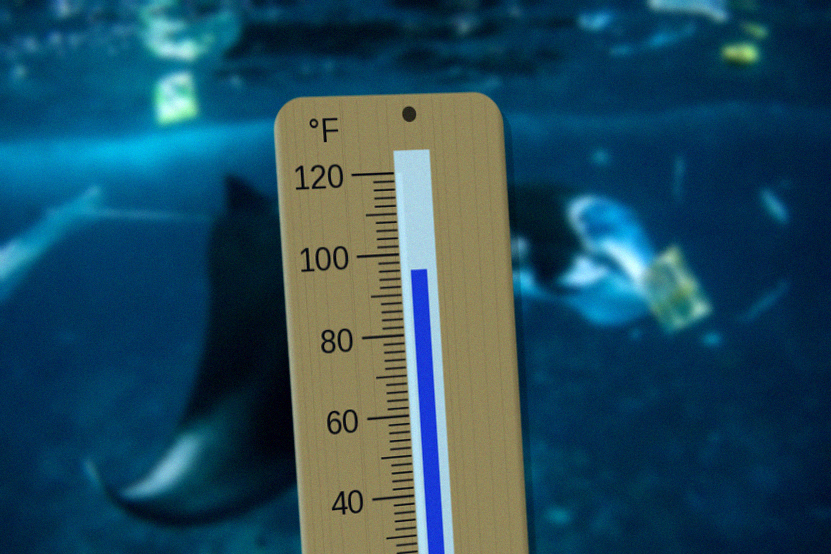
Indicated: 96 (°F)
